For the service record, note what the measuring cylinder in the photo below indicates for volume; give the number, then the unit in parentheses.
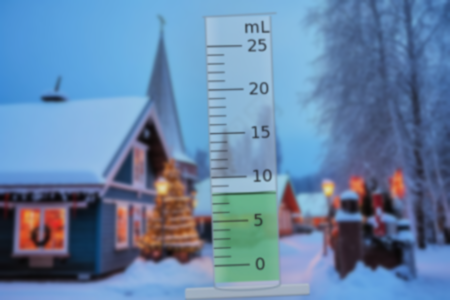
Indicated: 8 (mL)
